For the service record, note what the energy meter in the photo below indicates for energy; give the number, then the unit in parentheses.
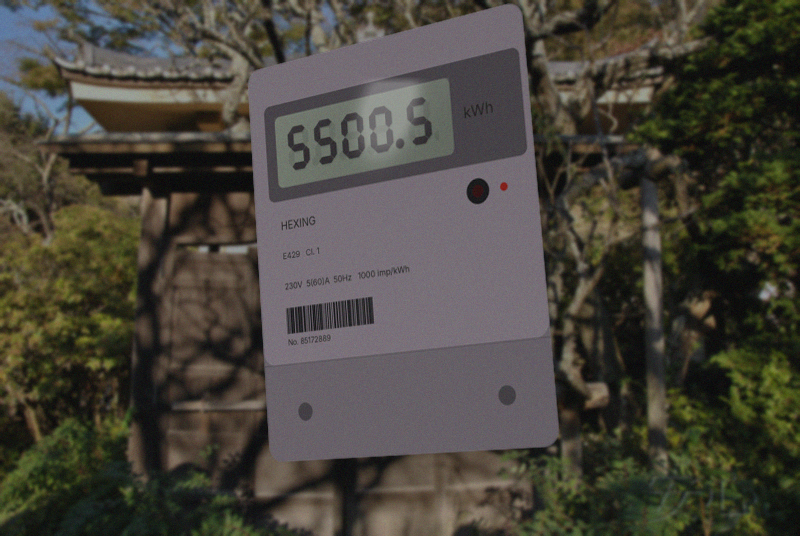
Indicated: 5500.5 (kWh)
